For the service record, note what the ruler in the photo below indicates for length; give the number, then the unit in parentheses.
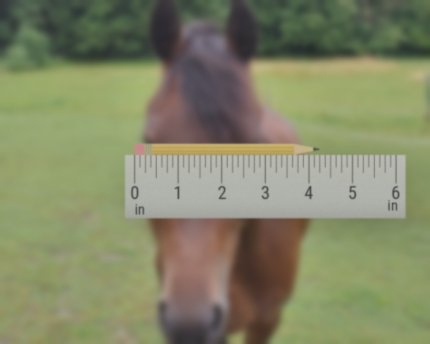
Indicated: 4.25 (in)
